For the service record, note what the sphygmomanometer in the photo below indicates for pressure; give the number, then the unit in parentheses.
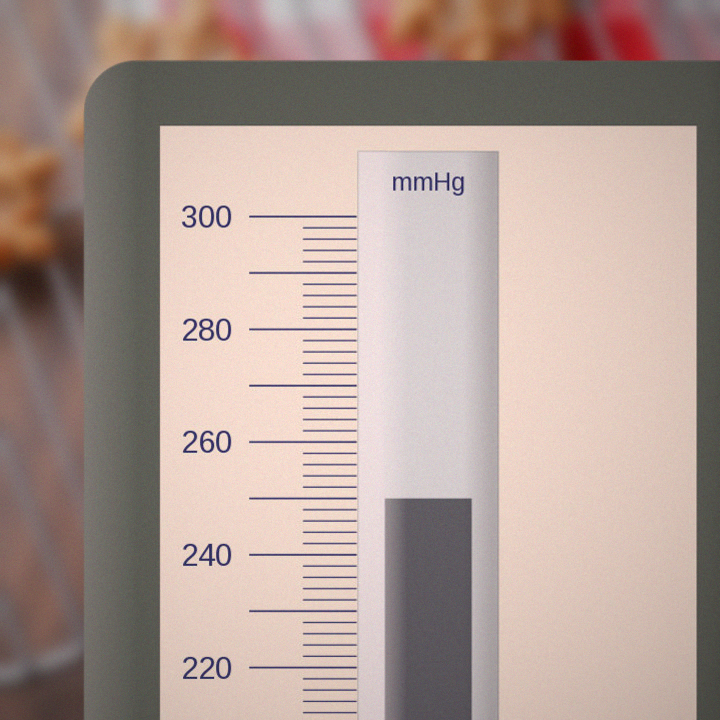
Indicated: 250 (mmHg)
